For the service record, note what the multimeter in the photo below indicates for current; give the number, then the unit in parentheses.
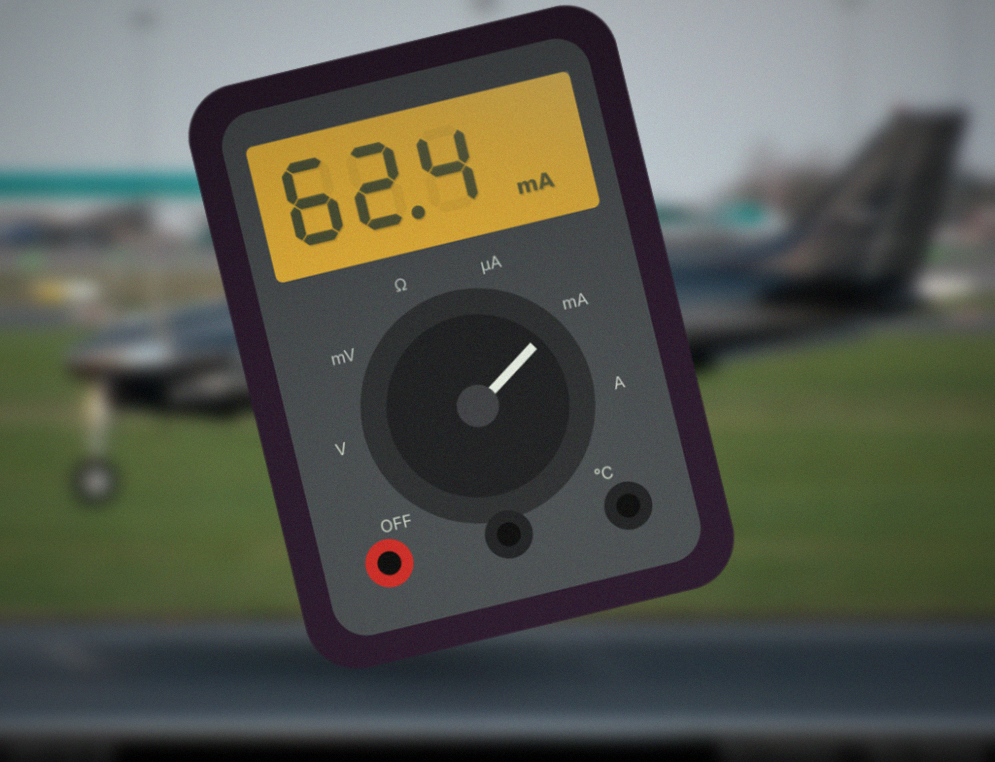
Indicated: 62.4 (mA)
